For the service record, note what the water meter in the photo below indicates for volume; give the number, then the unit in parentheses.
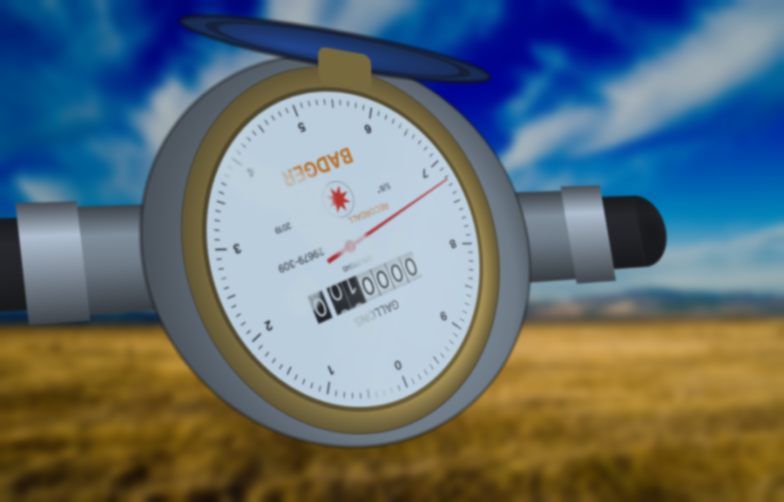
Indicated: 97.2 (gal)
